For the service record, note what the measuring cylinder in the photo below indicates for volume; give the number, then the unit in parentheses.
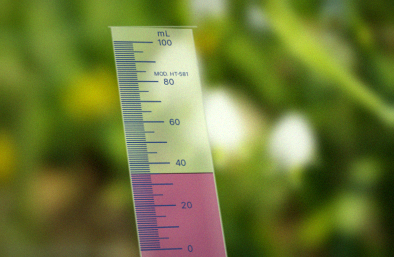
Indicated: 35 (mL)
